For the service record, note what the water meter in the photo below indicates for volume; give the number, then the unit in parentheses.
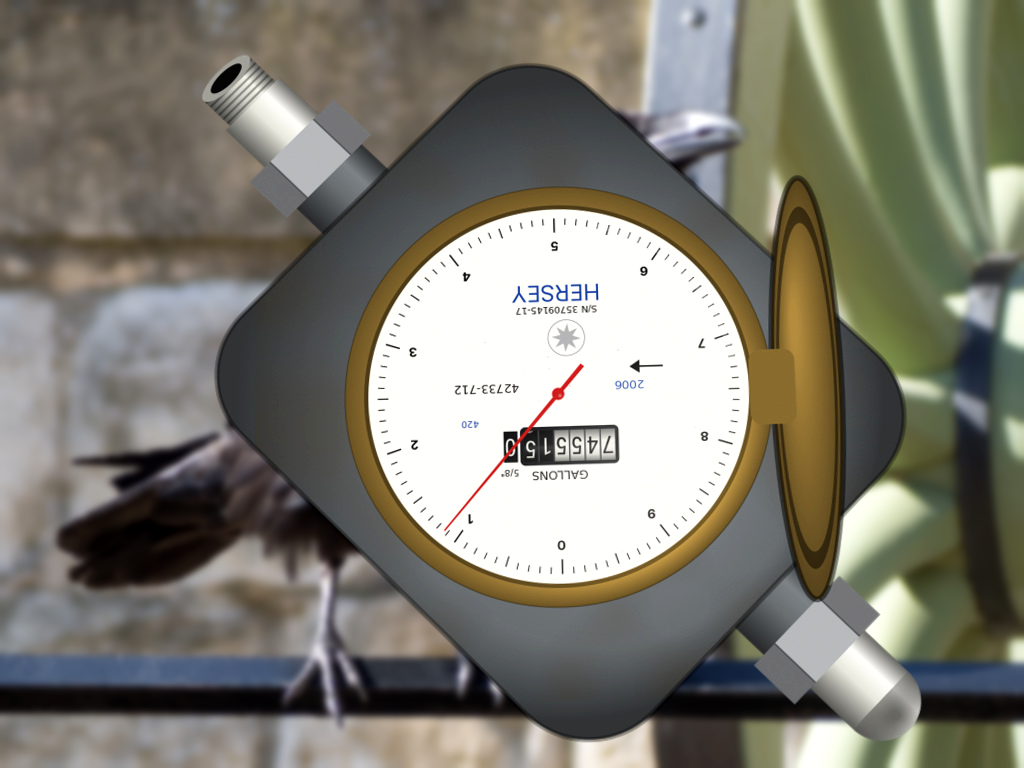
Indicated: 7455151.1 (gal)
